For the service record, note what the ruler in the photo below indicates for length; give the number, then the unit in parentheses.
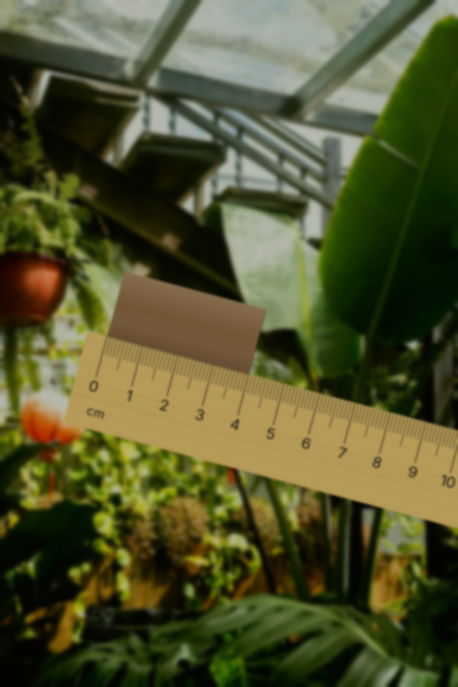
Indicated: 4 (cm)
